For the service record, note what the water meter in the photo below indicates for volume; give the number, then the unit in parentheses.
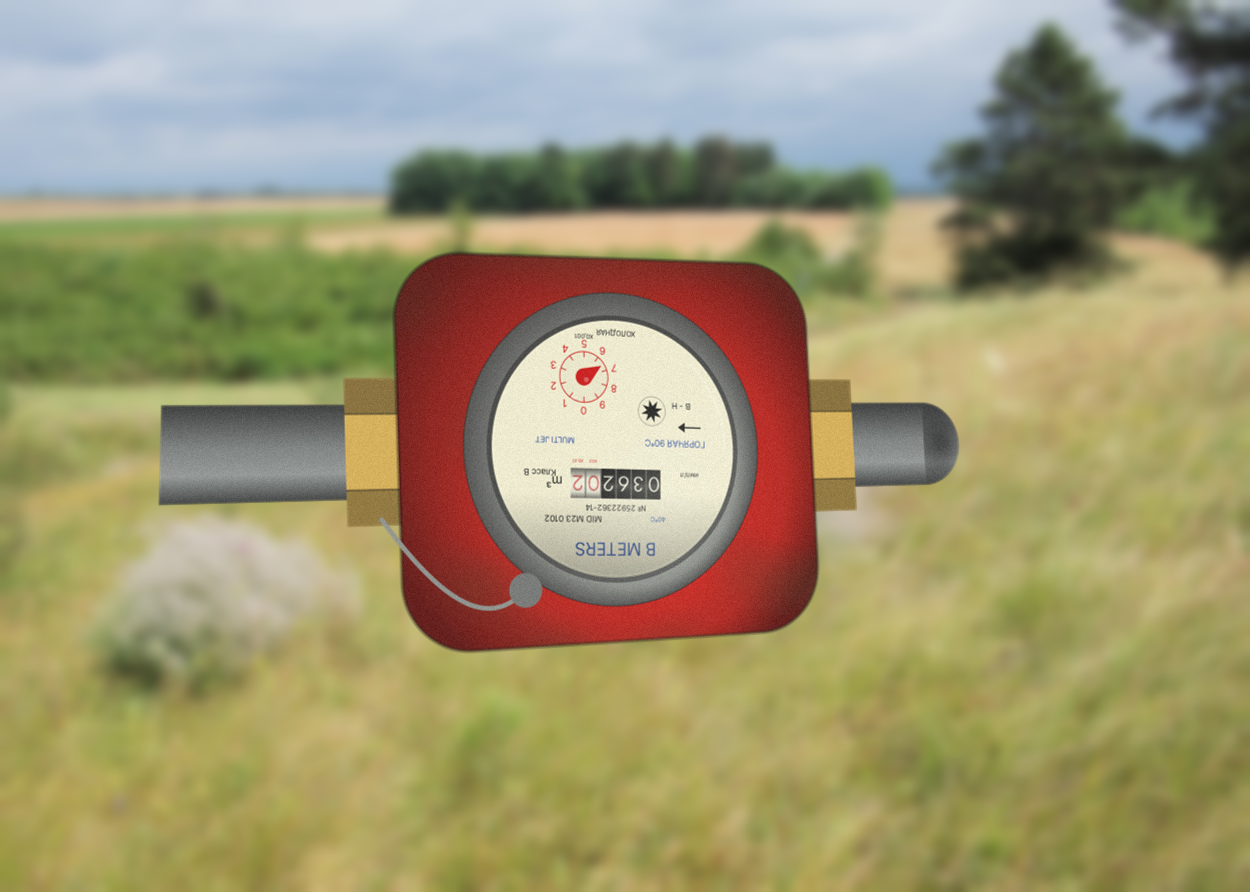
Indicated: 362.026 (m³)
